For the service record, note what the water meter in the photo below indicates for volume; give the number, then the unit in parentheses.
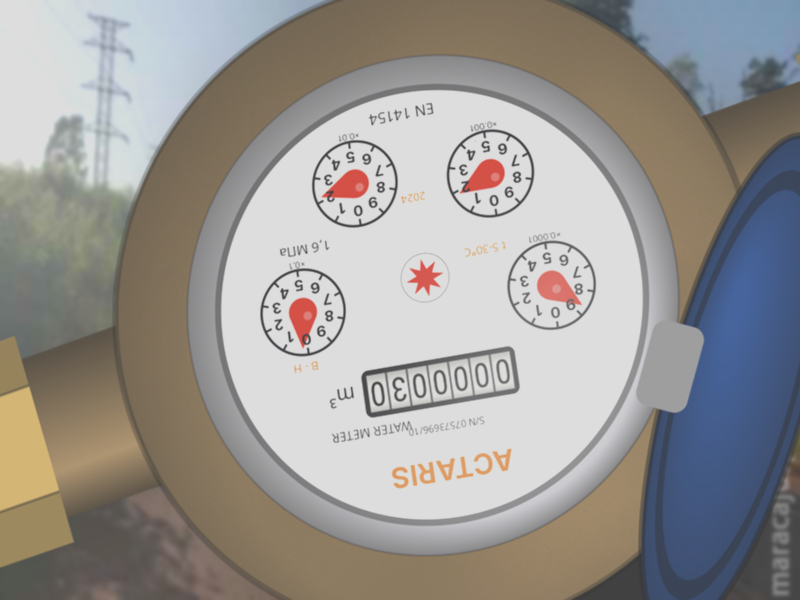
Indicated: 30.0218 (m³)
